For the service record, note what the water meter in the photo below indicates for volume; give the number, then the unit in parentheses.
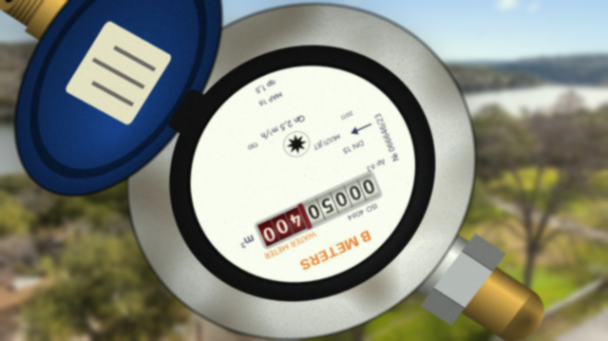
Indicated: 50.400 (m³)
